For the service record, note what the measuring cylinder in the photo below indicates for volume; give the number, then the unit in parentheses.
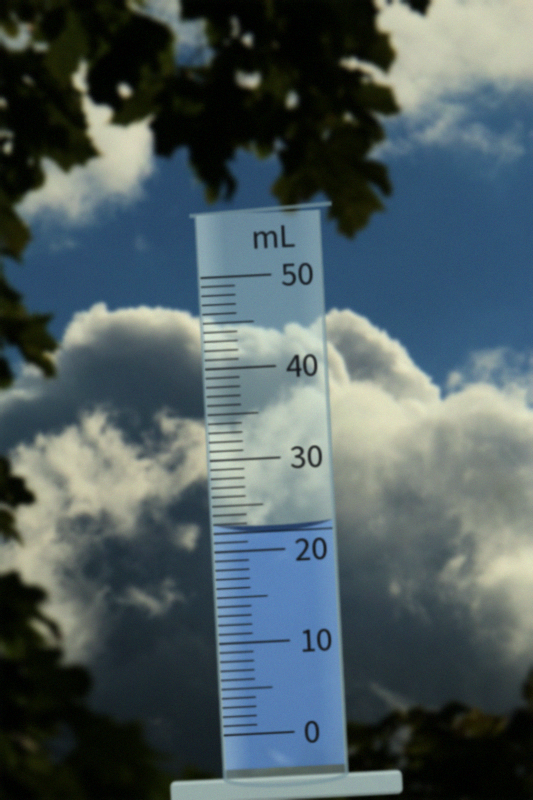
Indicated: 22 (mL)
